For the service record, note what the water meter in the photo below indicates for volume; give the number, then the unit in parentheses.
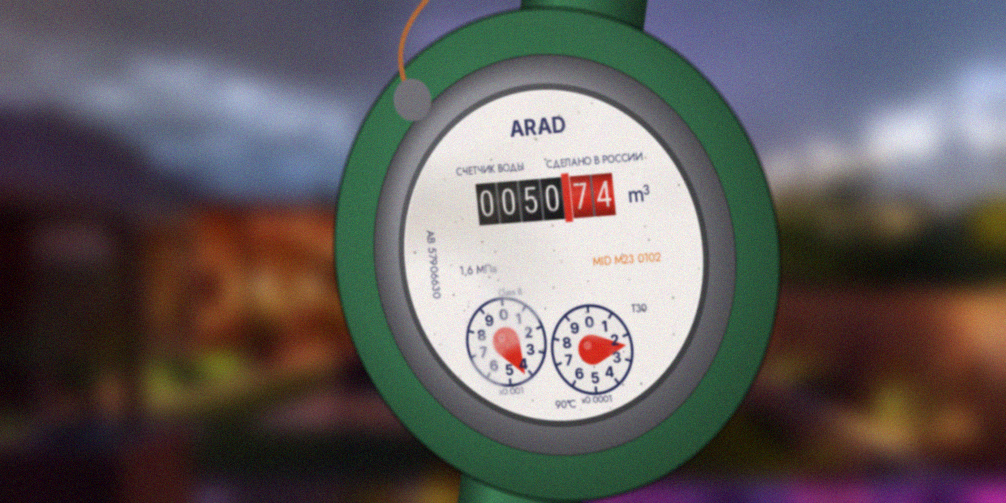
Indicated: 50.7442 (m³)
